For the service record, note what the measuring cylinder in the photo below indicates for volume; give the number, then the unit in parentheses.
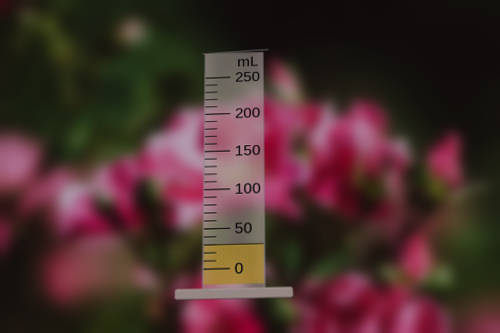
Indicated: 30 (mL)
